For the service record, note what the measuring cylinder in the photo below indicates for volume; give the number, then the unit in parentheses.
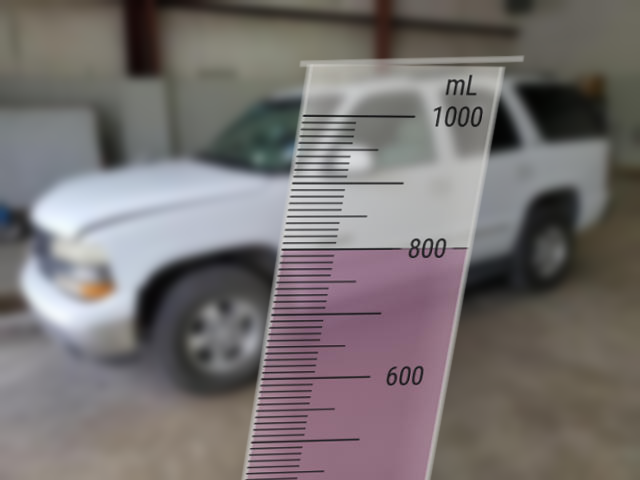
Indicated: 800 (mL)
